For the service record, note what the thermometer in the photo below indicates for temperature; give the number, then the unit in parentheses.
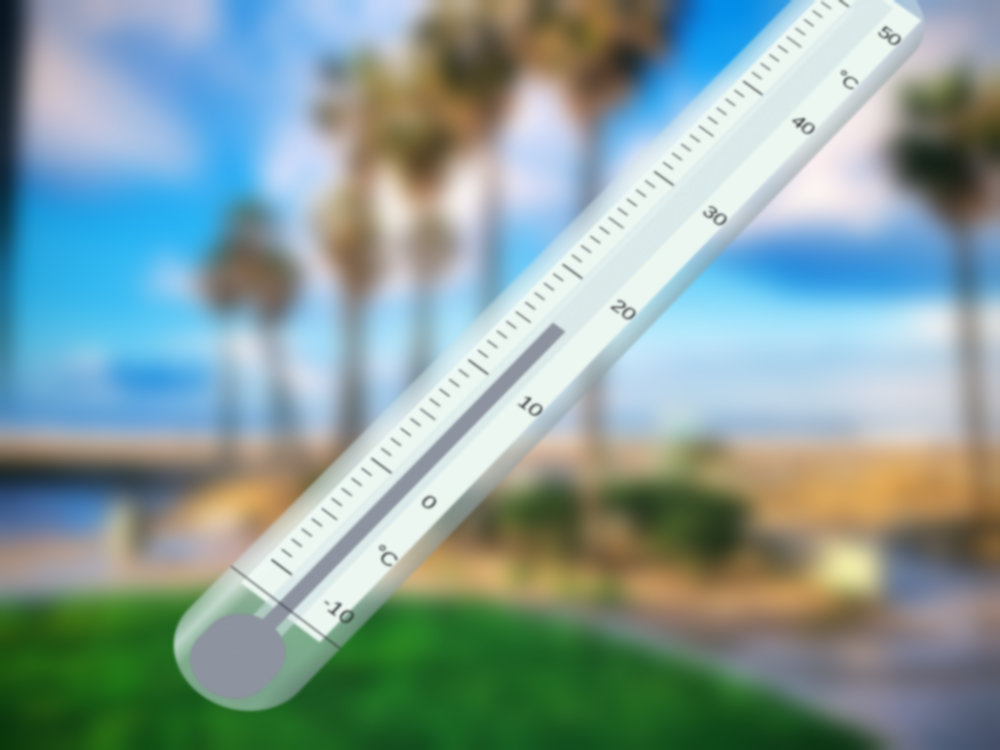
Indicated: 16 (°C)
